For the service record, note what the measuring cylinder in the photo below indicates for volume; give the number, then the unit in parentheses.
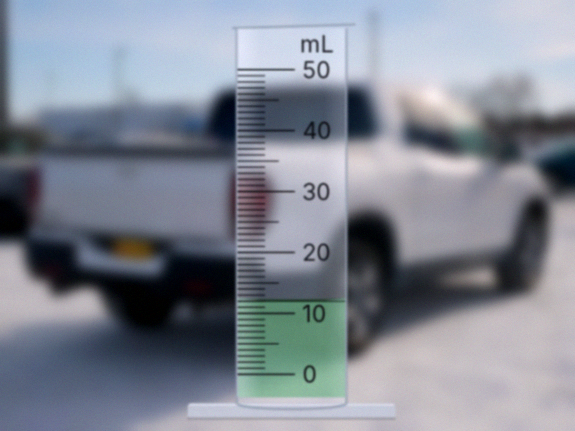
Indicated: 12 (mL)
